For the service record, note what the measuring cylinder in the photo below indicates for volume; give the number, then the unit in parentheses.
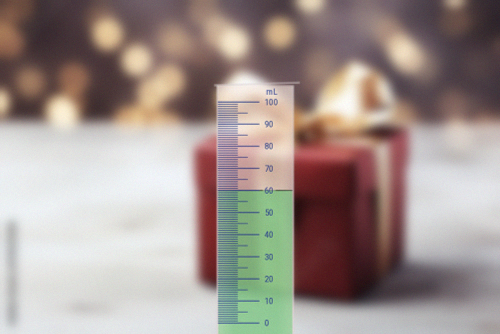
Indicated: 60 (mL)
